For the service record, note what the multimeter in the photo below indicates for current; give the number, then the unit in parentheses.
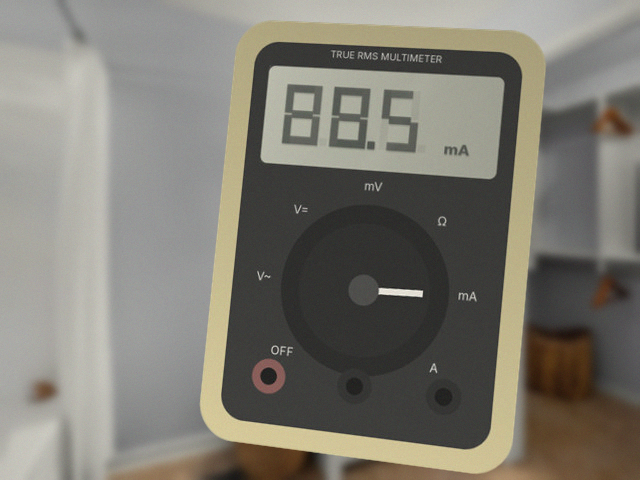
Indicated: 88.5 (mA)
